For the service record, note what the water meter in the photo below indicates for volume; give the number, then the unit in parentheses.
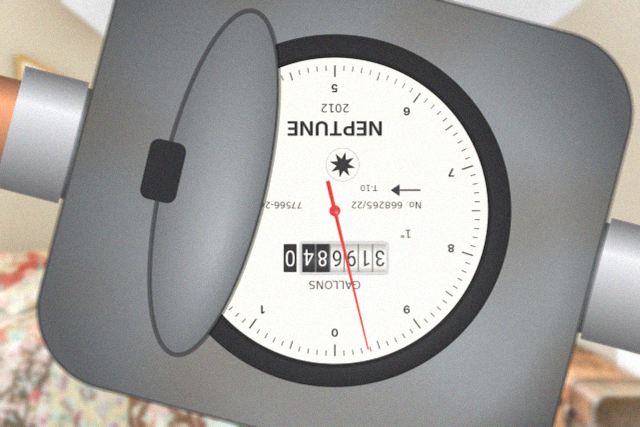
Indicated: 3196839.6 (gal)
